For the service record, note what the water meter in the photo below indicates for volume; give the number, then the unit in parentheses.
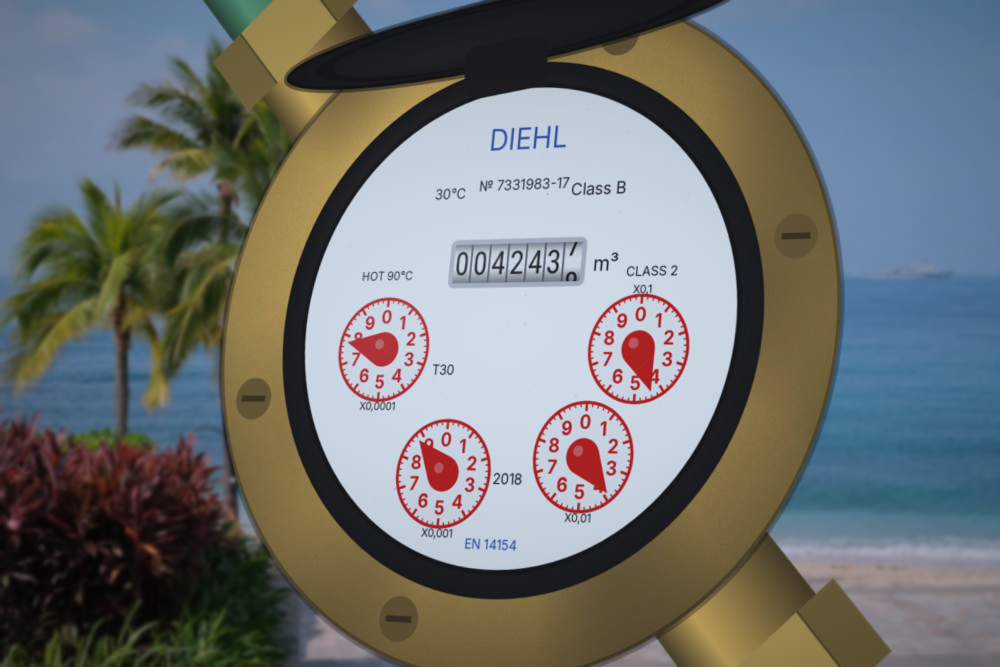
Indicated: 42437.4387 (m³)
